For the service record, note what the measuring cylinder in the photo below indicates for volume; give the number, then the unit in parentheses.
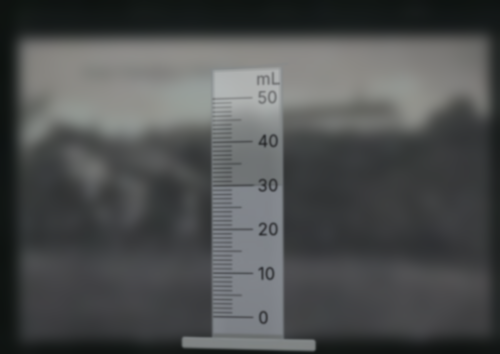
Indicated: 30 (mL)
